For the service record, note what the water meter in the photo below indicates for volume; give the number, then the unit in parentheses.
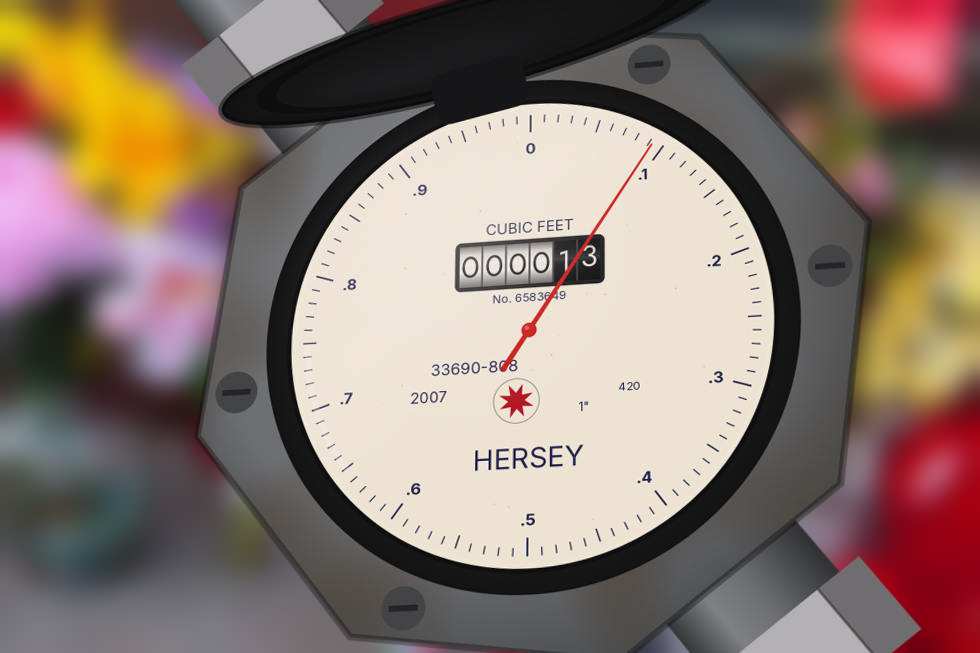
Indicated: 13.09 (ft³)
